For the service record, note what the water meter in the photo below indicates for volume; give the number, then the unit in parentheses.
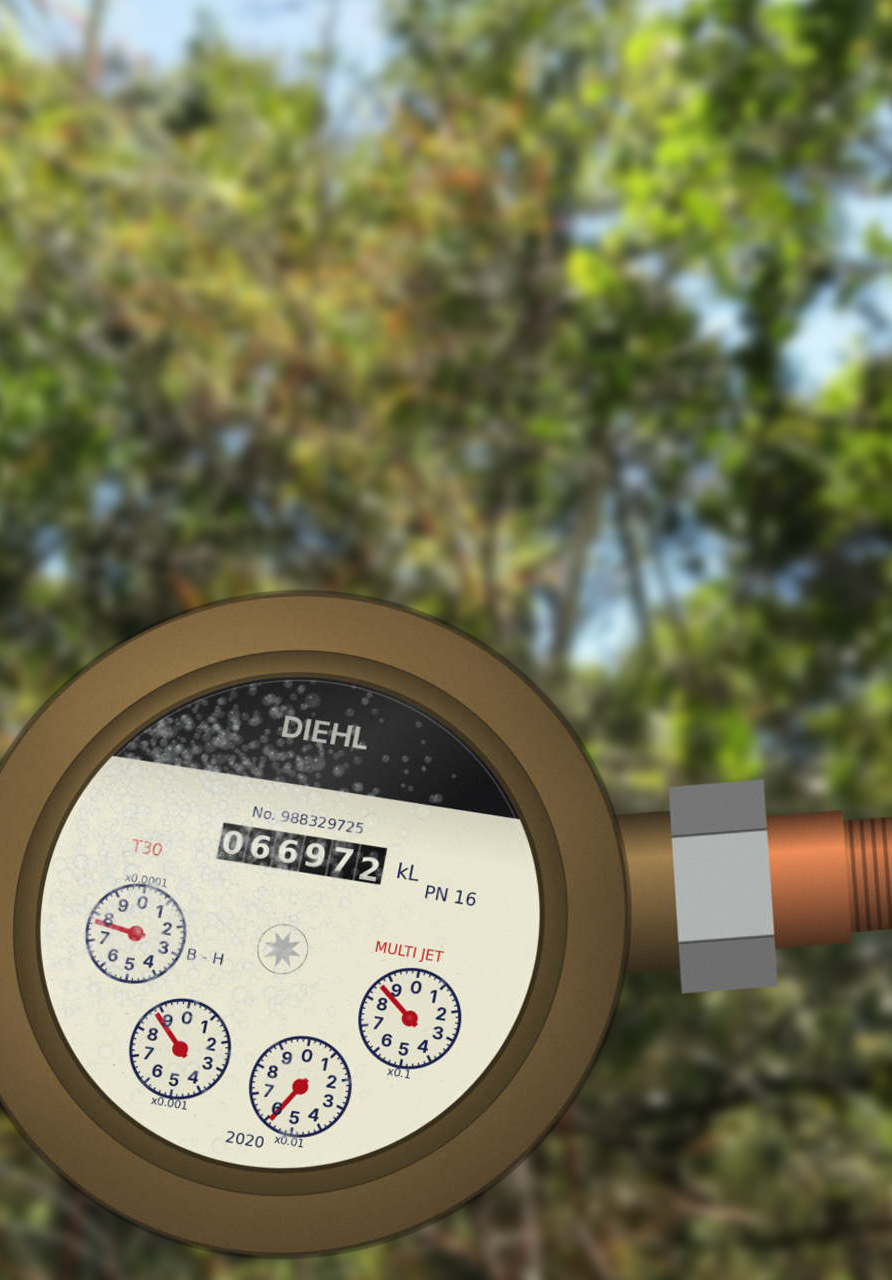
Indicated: 66971.8587 (kL)
